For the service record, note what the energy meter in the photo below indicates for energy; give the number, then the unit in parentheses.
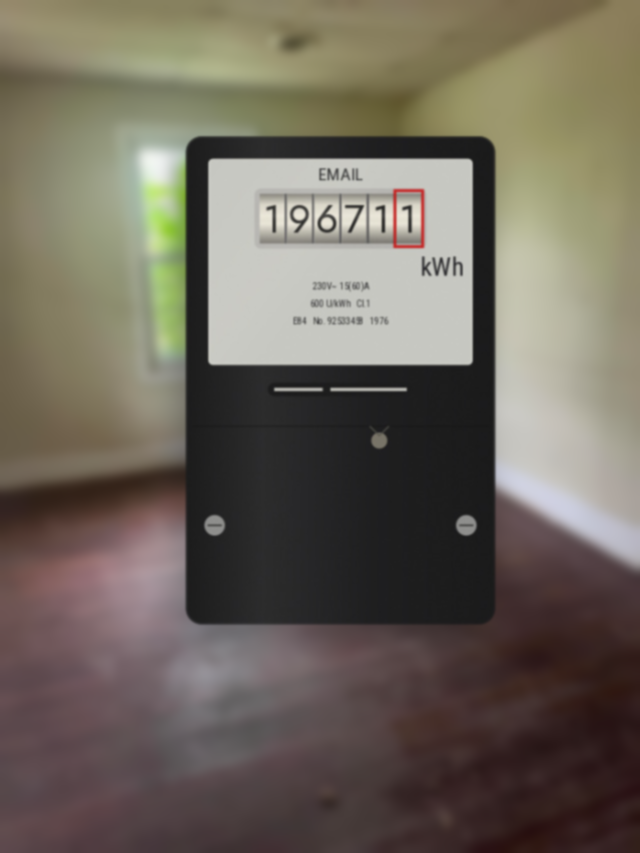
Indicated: 19671.1 (kWh)
